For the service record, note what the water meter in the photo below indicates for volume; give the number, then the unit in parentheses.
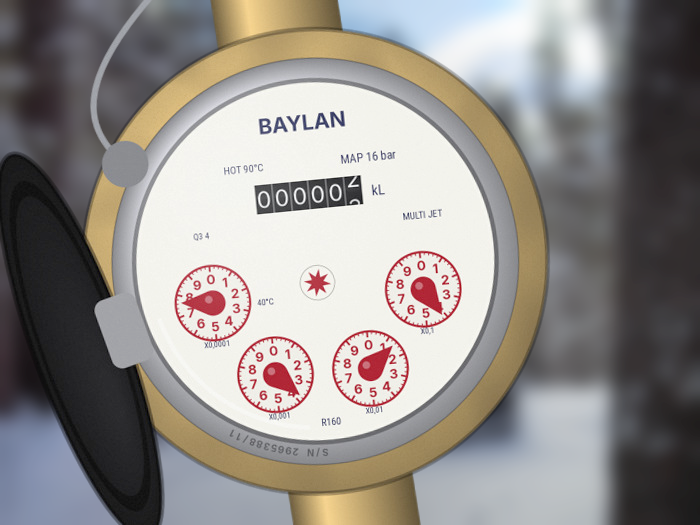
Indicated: 2.4137 (kL)
